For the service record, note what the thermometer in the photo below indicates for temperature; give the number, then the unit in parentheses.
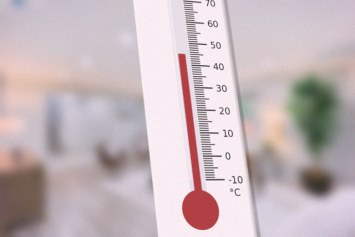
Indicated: 45 (°C)
